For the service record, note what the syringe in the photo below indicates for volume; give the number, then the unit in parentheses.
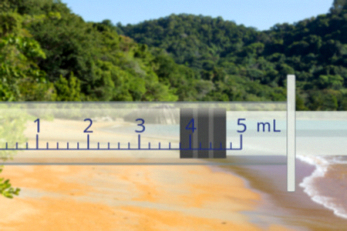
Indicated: 3.8 (mL)
